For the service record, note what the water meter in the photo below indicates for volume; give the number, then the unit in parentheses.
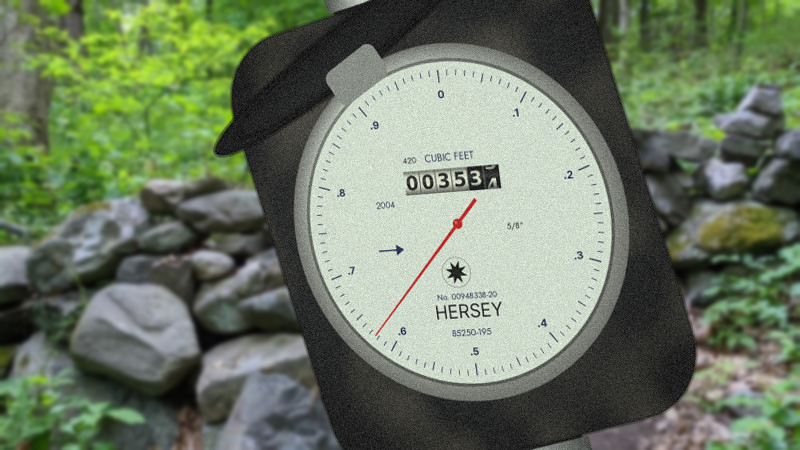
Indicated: 3533.62 (ft³)
